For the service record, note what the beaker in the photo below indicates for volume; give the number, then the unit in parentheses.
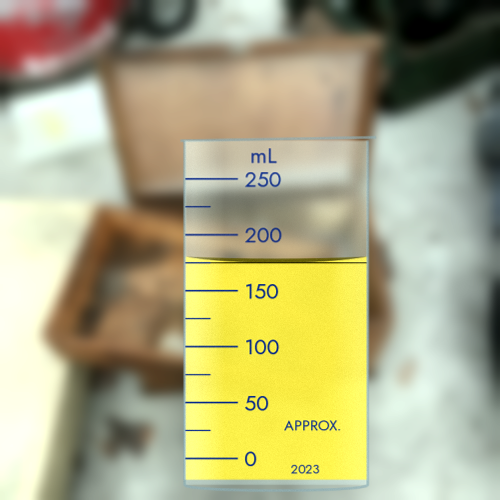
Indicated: 175 (mL)
